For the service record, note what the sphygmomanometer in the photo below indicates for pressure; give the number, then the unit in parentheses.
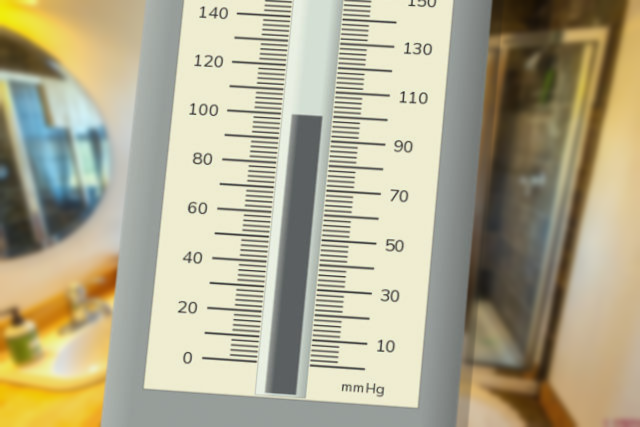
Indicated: 100 (mmHg)
